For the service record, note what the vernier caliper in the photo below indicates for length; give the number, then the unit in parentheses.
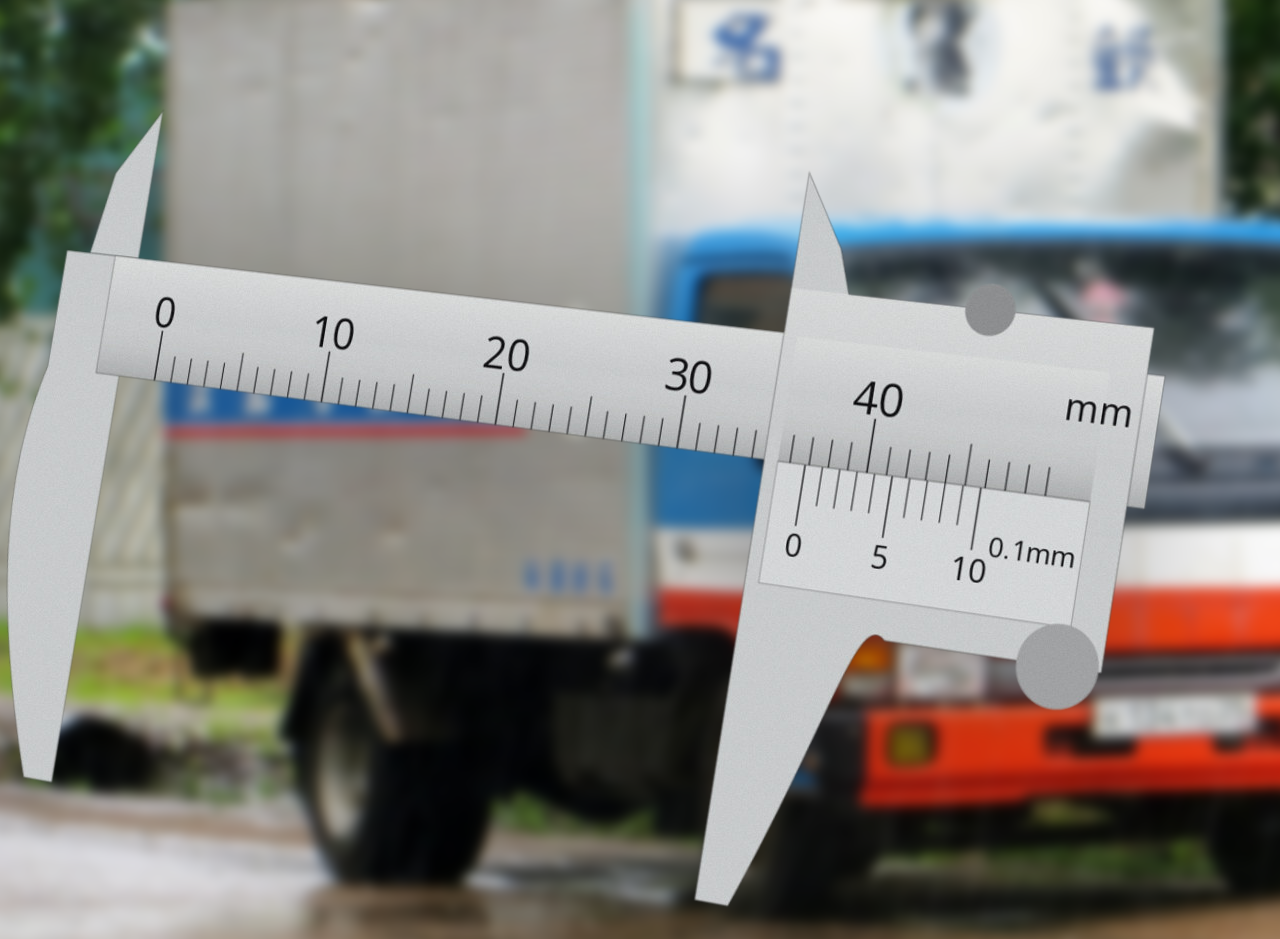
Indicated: 36.8 (mm)
